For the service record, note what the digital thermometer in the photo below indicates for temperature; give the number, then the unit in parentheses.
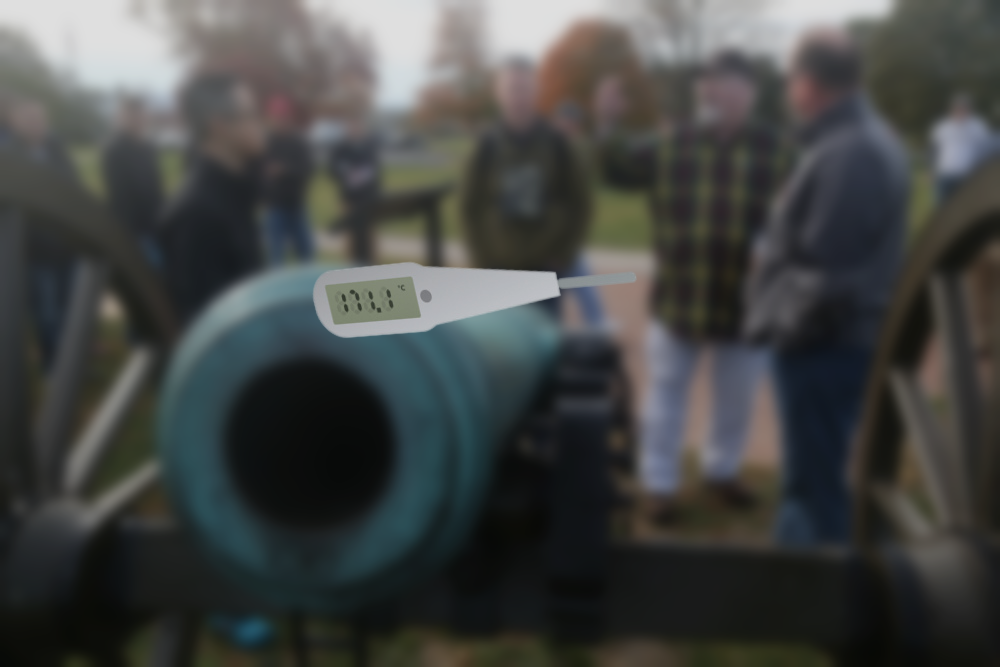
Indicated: 171.1 (°C)
